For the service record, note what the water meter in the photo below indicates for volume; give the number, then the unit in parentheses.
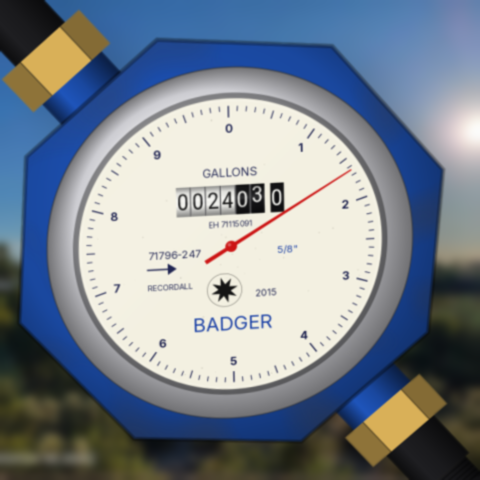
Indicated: 24031.6 (gal)
